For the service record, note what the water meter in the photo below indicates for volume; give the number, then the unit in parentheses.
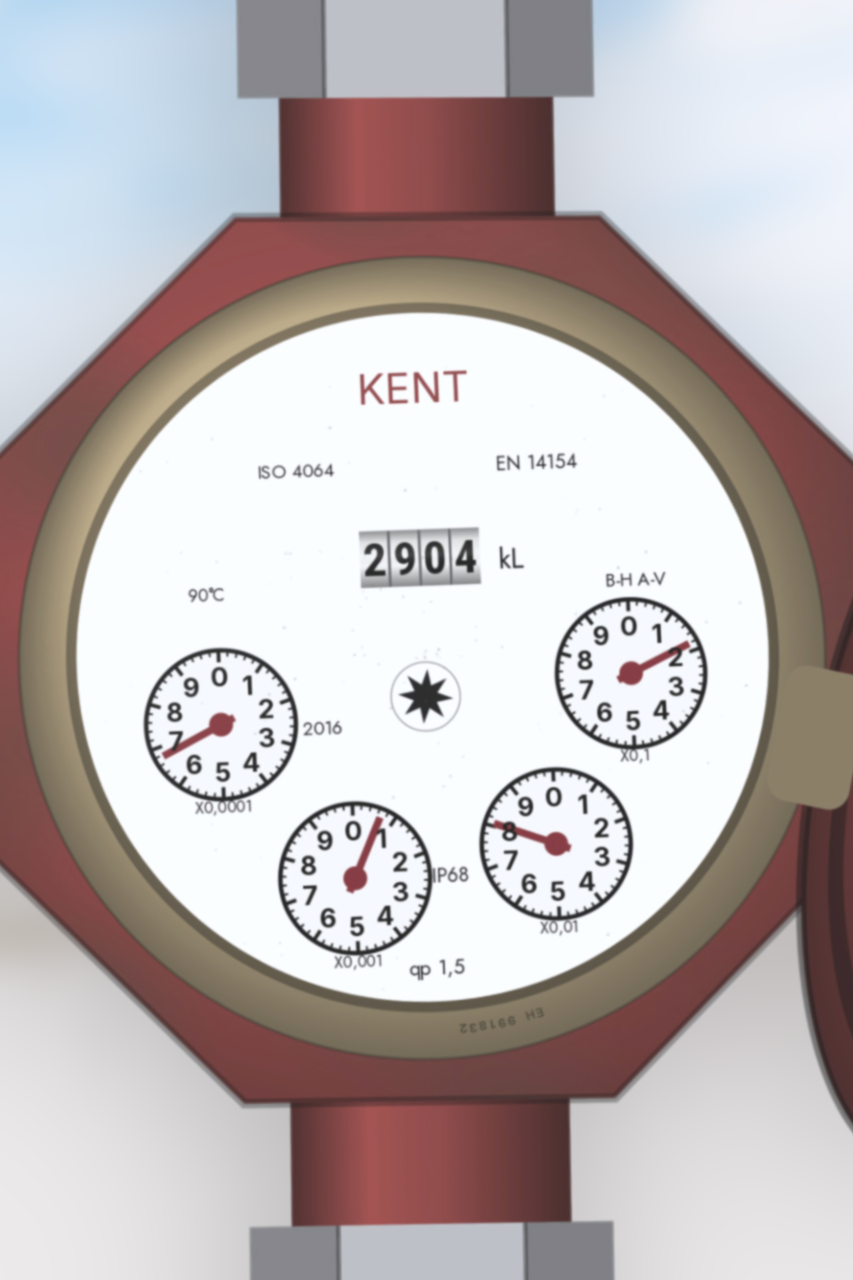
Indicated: 2904.1806 (kL)
